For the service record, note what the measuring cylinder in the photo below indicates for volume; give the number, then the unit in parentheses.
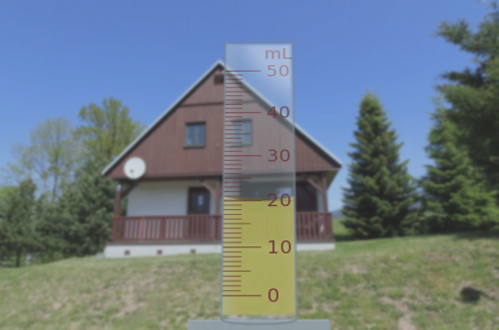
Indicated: 20 (mL)
